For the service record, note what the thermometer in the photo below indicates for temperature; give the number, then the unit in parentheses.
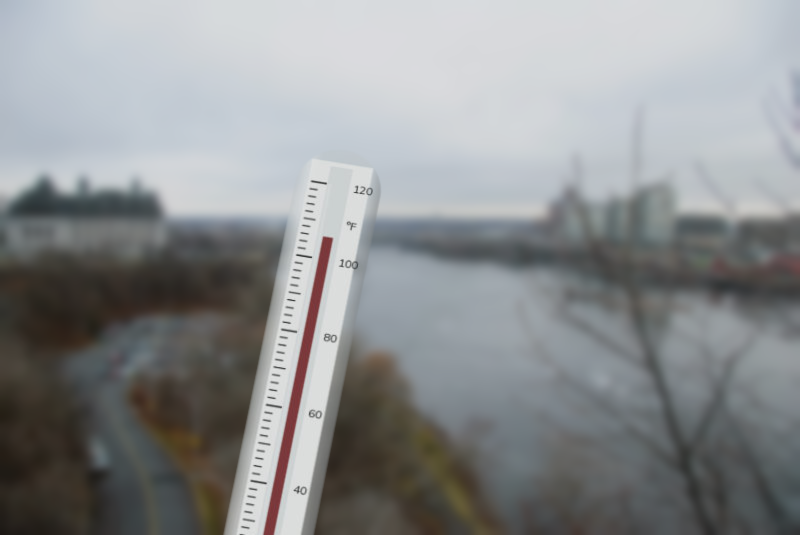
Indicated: 106 (°F)
